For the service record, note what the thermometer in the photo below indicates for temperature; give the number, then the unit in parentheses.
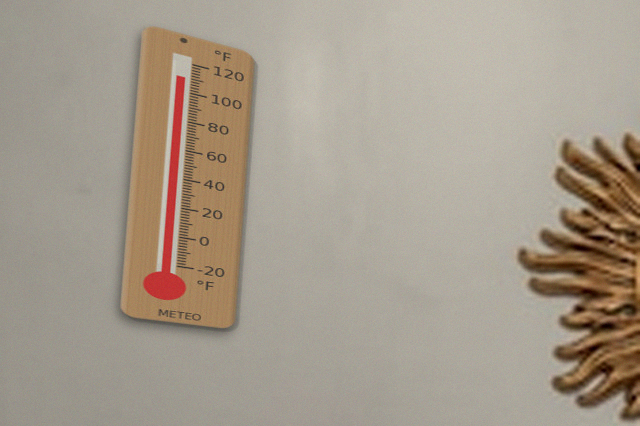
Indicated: 110 (°F)
